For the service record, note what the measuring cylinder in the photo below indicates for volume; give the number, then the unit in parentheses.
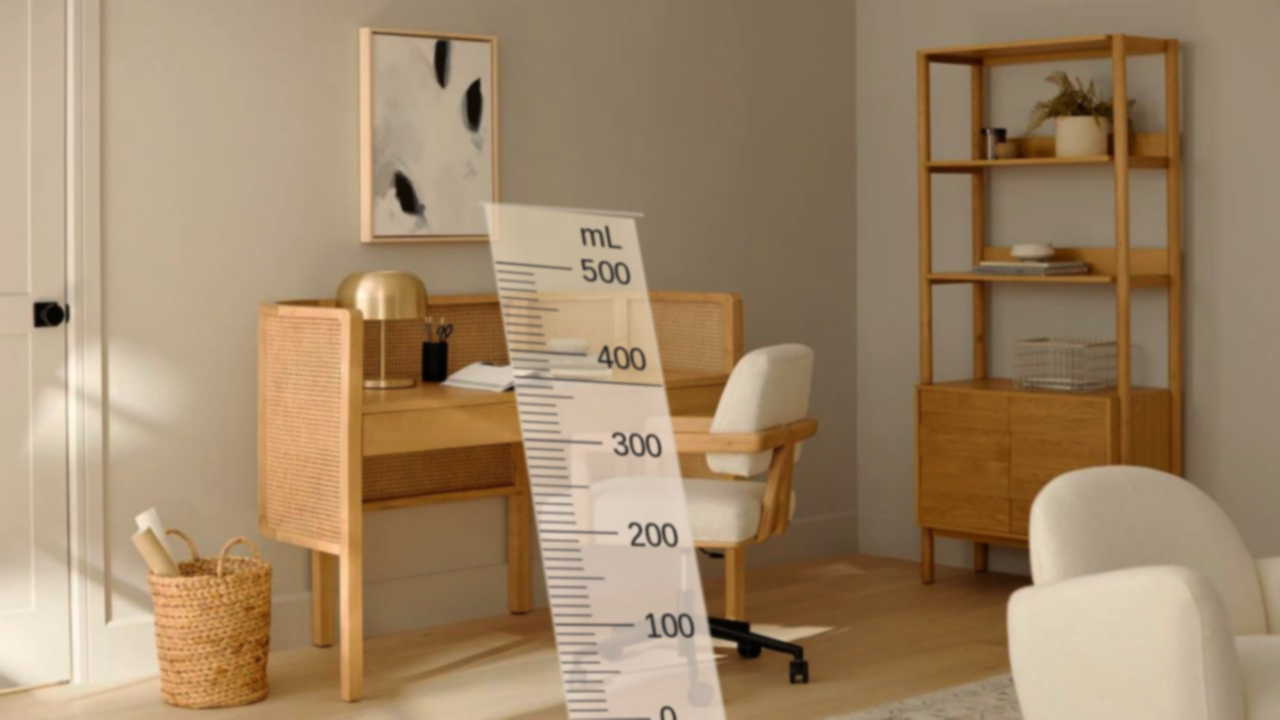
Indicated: 370 (mL)
